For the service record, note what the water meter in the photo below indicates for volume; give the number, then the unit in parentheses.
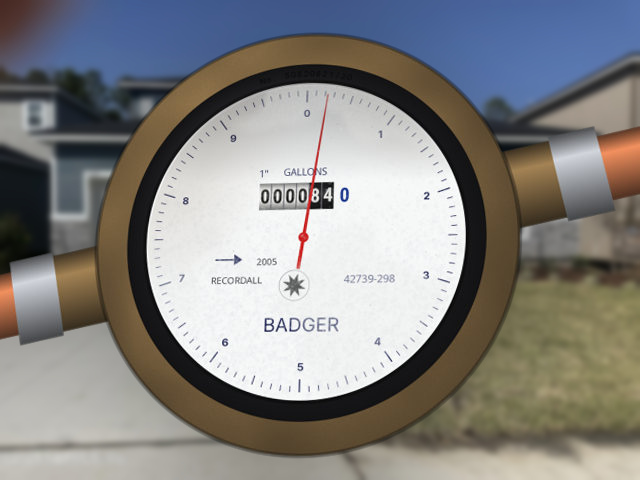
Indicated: 840.2 (gal)
